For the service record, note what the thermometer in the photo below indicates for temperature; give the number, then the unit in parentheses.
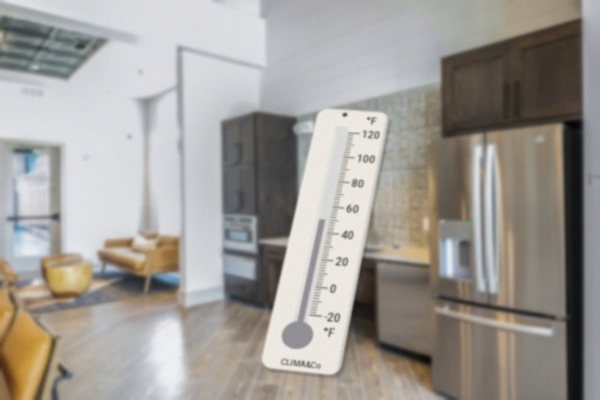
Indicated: 50 (°F)
